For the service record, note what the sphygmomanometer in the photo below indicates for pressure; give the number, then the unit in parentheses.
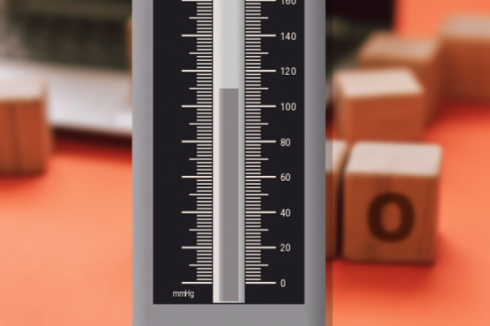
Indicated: 110 (mmHg)
